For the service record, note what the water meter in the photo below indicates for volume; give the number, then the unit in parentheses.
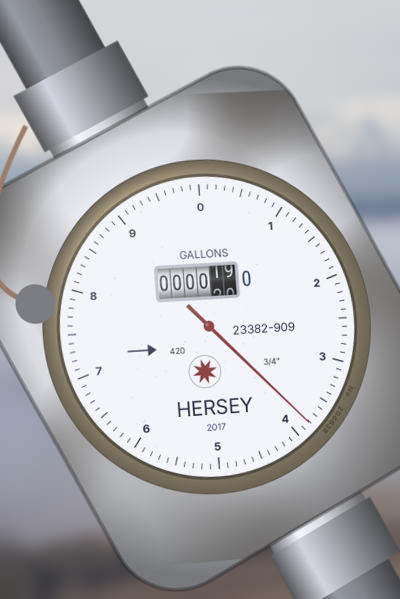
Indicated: 193.8 (gal)
